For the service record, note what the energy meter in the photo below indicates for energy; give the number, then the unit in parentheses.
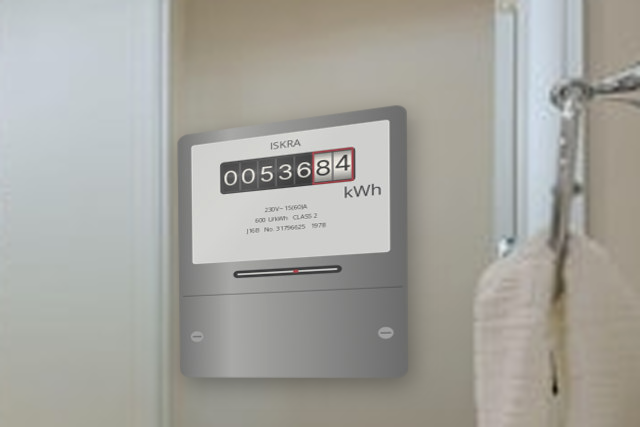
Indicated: 536.84 (kWh)
